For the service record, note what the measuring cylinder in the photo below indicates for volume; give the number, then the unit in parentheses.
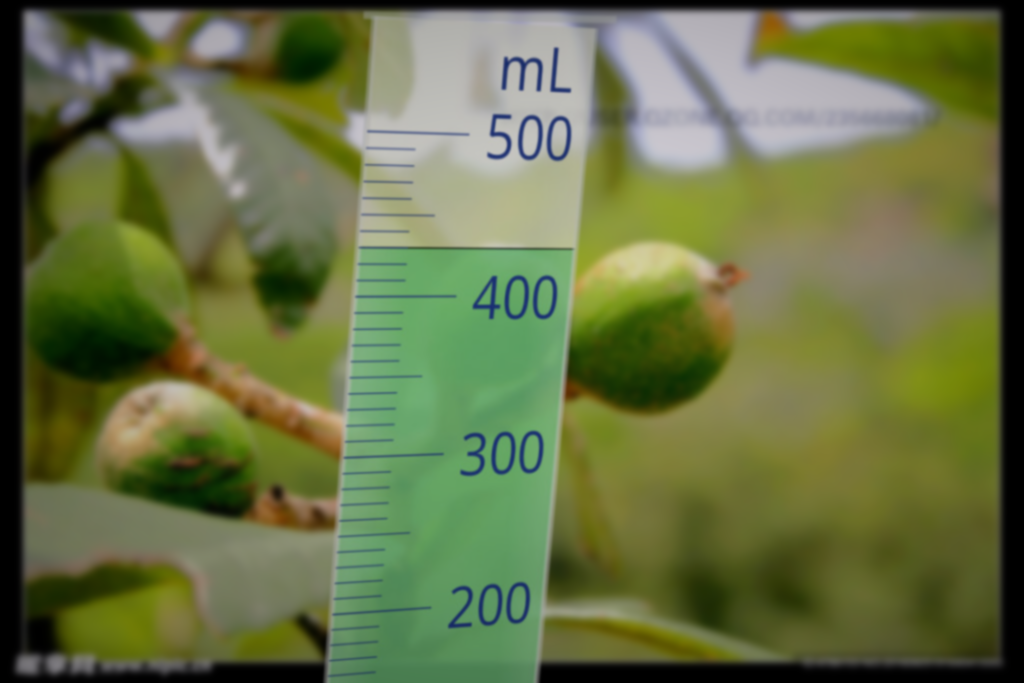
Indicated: 430 (mL)
